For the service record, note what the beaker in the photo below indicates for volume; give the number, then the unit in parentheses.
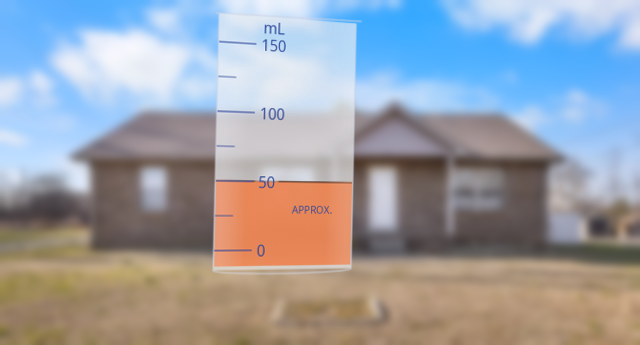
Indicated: 50 (mL)
